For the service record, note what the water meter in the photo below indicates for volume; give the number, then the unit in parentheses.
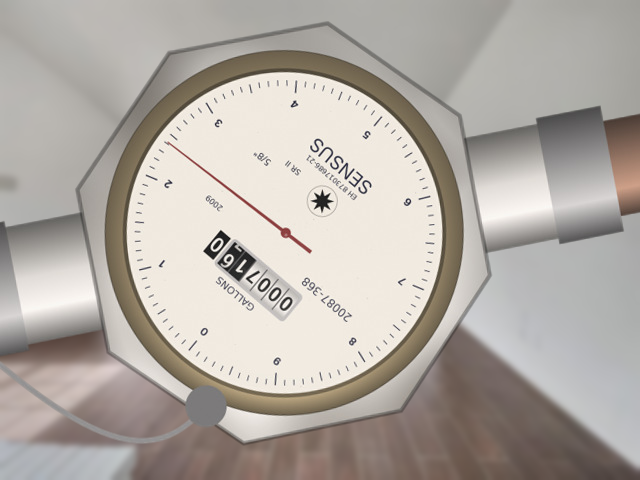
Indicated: 7162.4 (gal)
